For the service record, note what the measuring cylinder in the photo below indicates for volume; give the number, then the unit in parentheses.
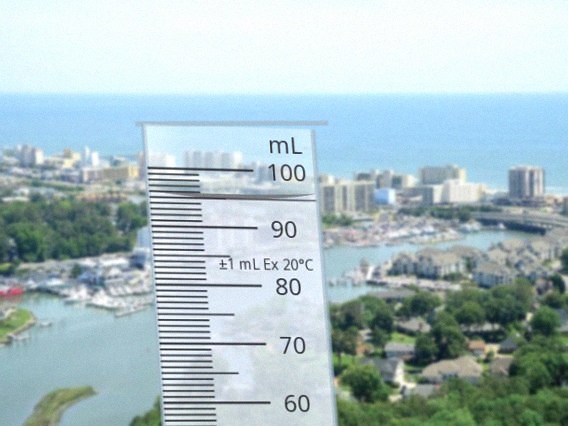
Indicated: 95 (mL)
